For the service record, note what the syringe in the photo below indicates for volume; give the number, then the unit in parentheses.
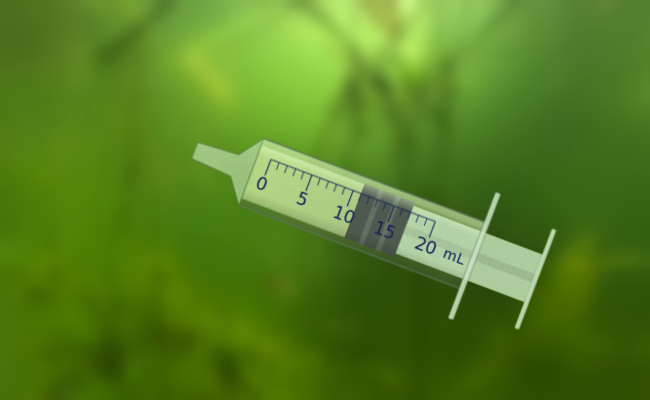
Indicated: 11 (mL)
